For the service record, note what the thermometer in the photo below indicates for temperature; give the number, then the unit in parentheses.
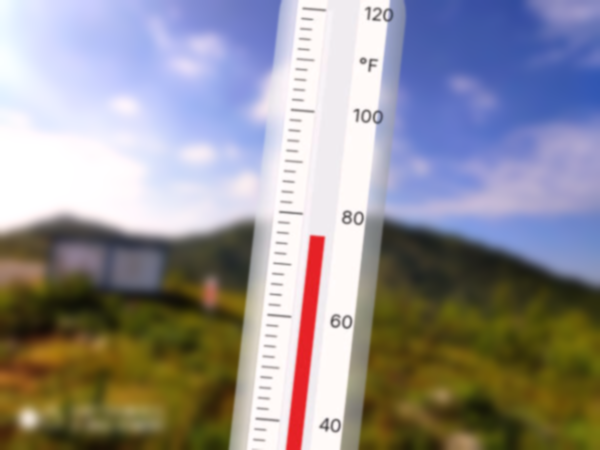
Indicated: 76 (°F)
